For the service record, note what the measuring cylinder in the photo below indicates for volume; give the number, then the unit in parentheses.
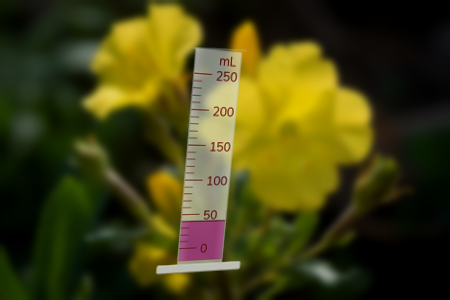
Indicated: 40 (mL)
